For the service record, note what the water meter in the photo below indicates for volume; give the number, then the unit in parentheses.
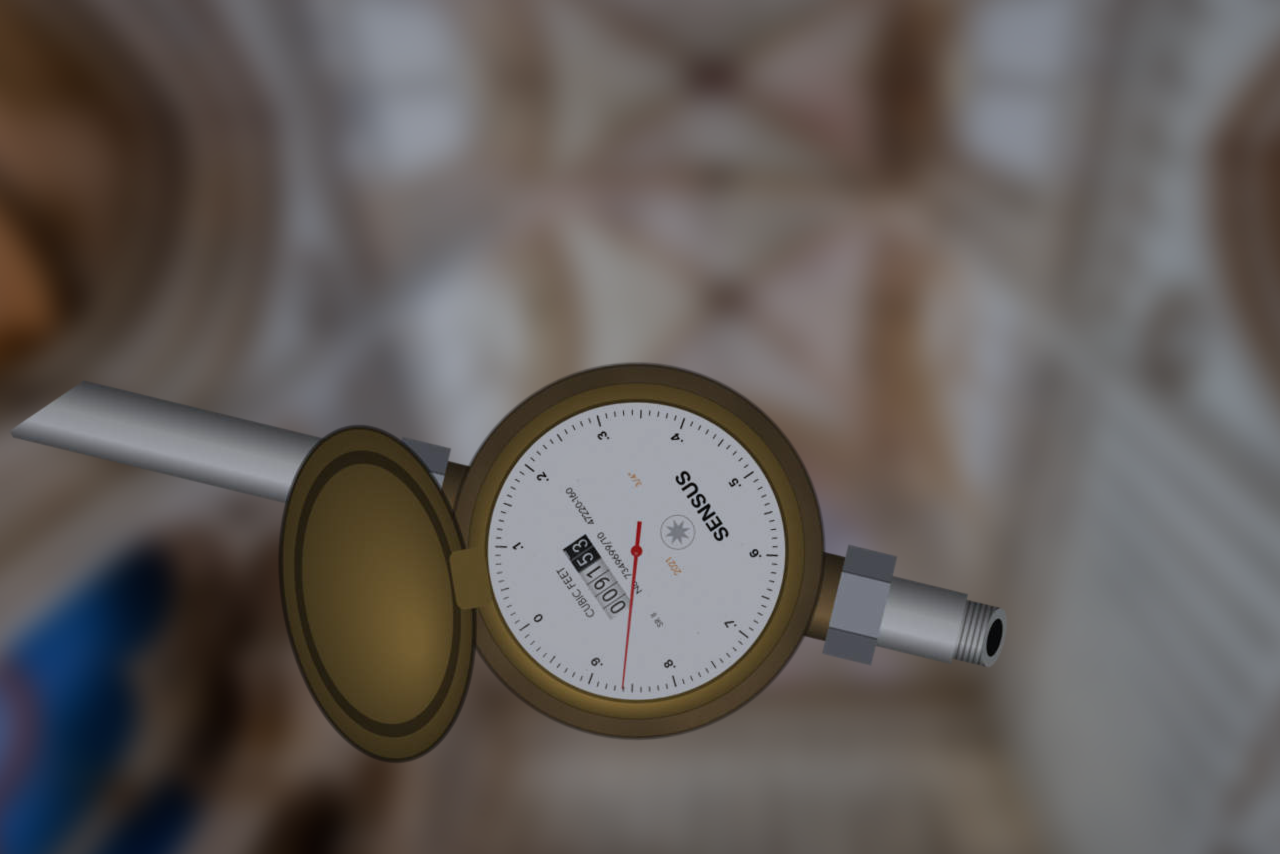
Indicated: 9152.86 (ft³)
